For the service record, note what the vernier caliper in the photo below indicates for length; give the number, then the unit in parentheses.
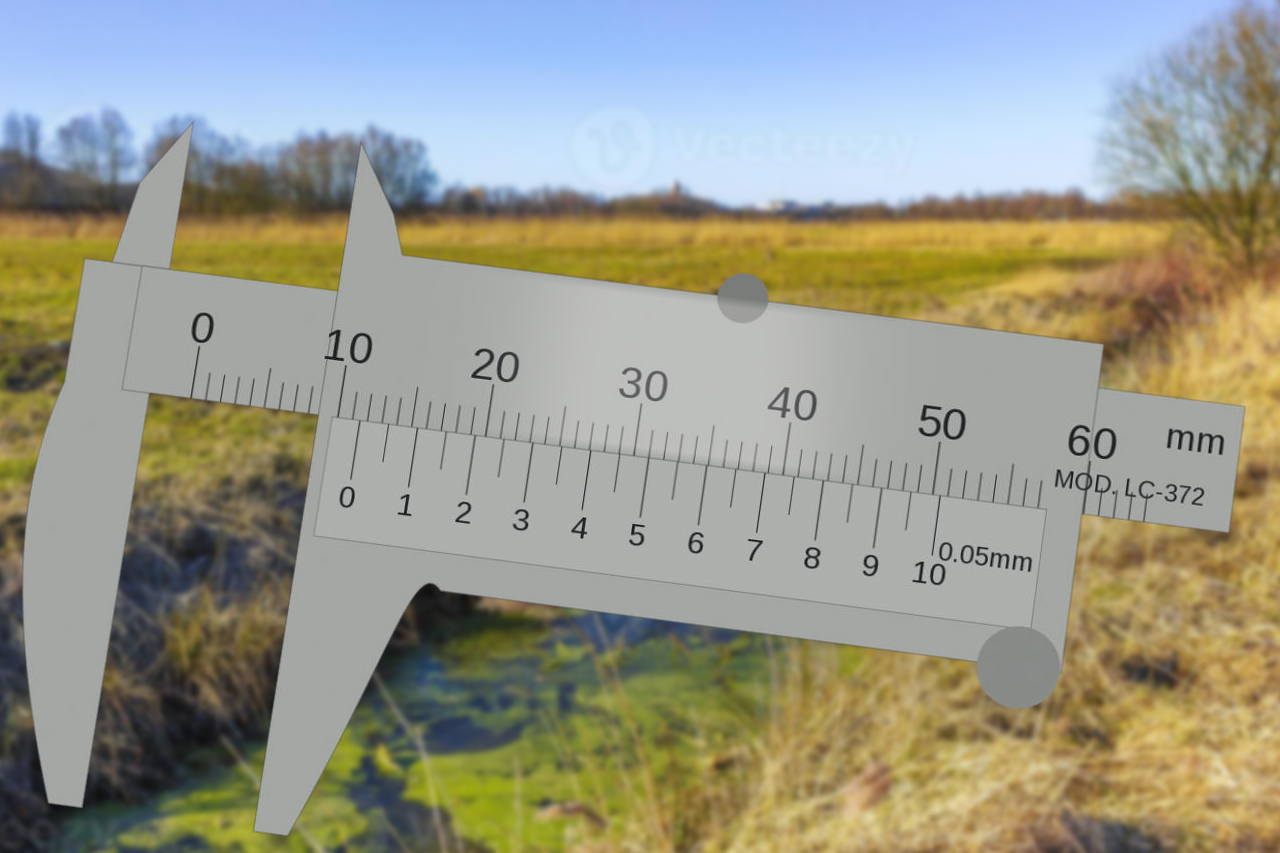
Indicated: 11.5 (mm)
